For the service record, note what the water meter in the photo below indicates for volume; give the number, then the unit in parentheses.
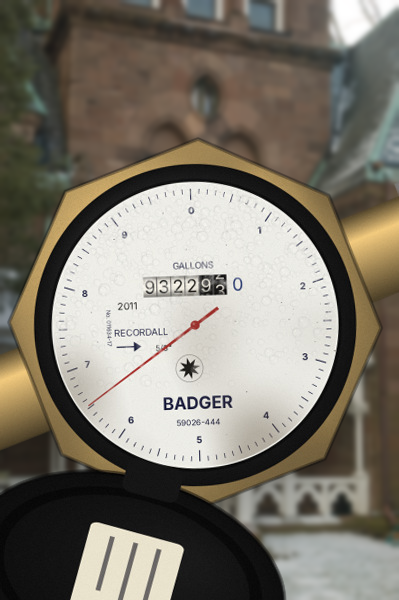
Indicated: 9322926.5 (gal)
